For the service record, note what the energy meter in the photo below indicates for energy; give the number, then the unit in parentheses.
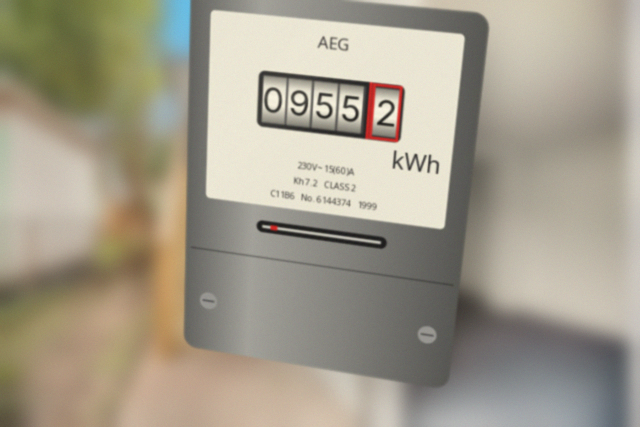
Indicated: 955.2 (kWh)
